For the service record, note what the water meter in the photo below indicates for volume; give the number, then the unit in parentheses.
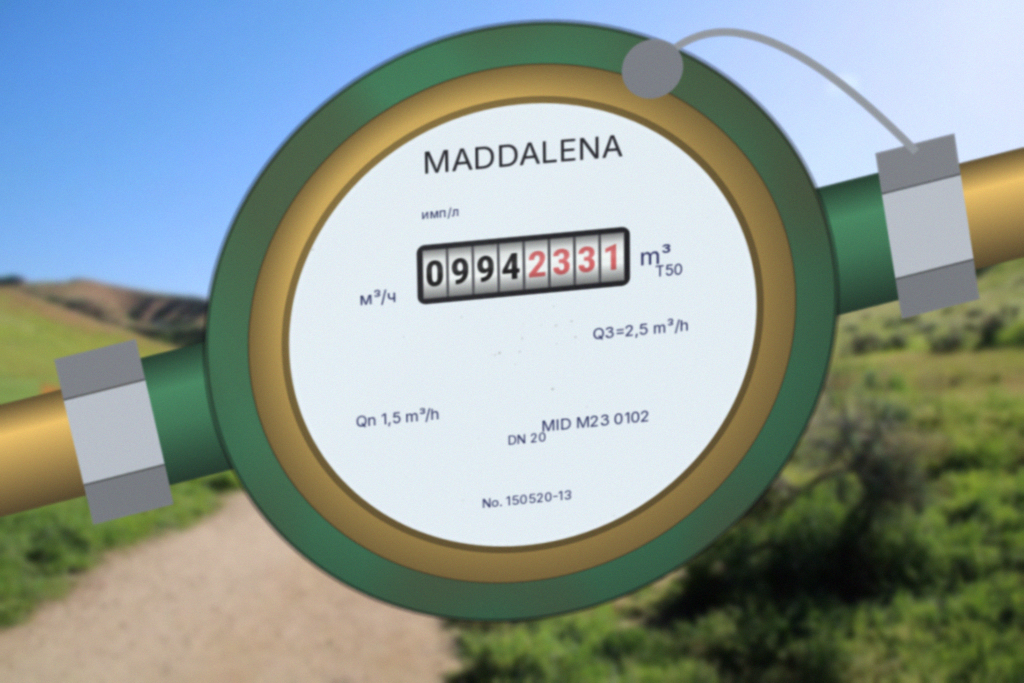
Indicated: 994.2331 (m³)
